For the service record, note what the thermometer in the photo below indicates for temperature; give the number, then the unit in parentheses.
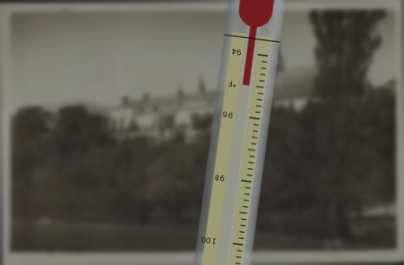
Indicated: 95 (°F)
